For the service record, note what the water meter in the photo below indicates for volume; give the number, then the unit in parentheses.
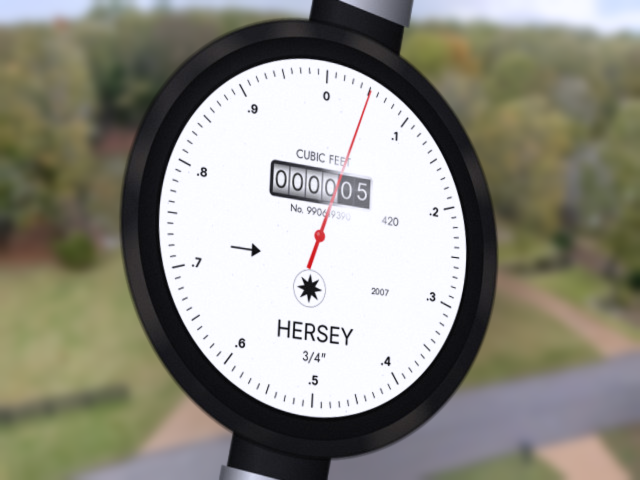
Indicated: 5.05 (ft³)
